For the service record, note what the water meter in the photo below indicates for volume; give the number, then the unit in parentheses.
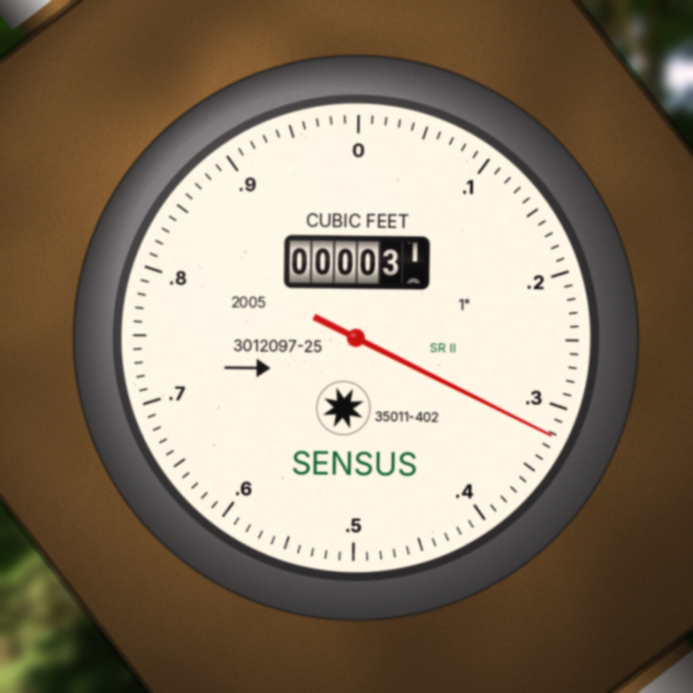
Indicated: 31.32 (ft³)
